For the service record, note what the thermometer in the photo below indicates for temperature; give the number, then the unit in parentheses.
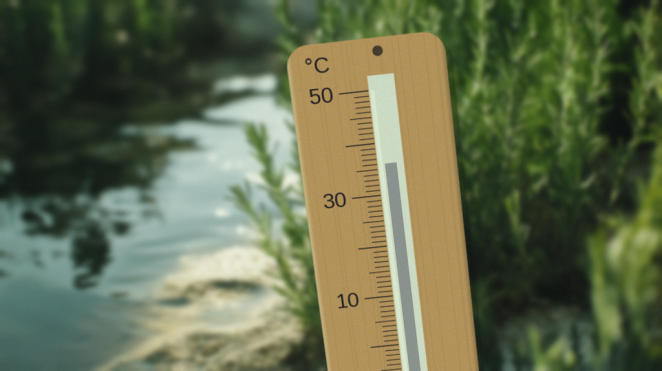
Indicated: 36 (°C)
